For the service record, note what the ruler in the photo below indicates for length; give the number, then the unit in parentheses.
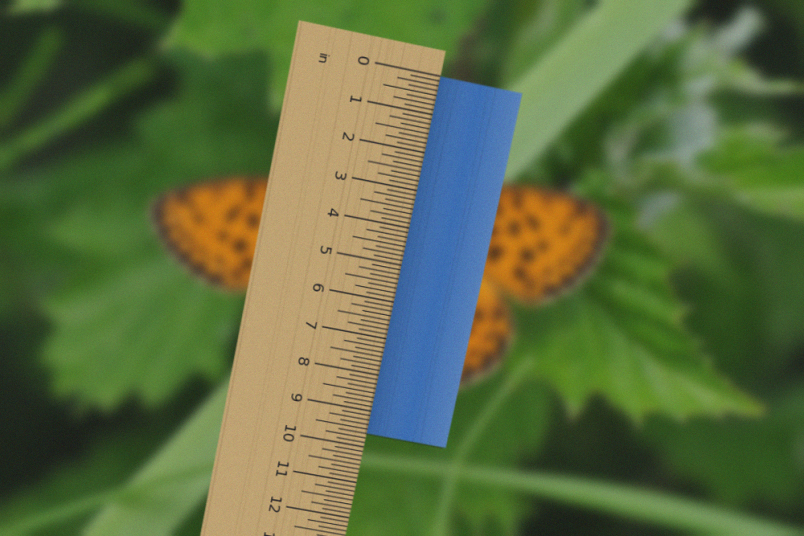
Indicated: 9.625 (in)
